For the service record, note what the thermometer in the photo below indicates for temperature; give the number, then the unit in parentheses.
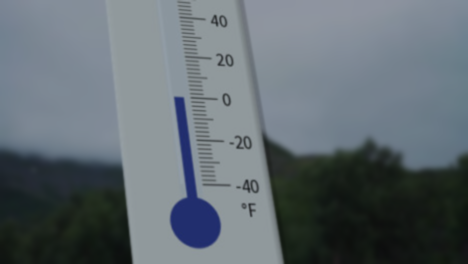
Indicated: 0 (°F)
